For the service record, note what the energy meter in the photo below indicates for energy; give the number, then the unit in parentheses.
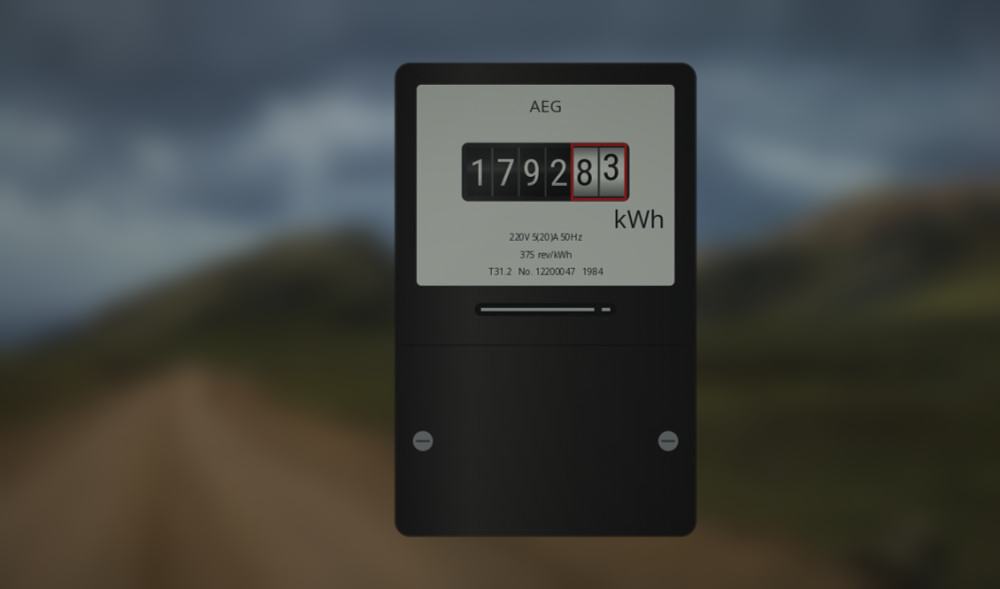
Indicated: 1792.83 (kWh)
